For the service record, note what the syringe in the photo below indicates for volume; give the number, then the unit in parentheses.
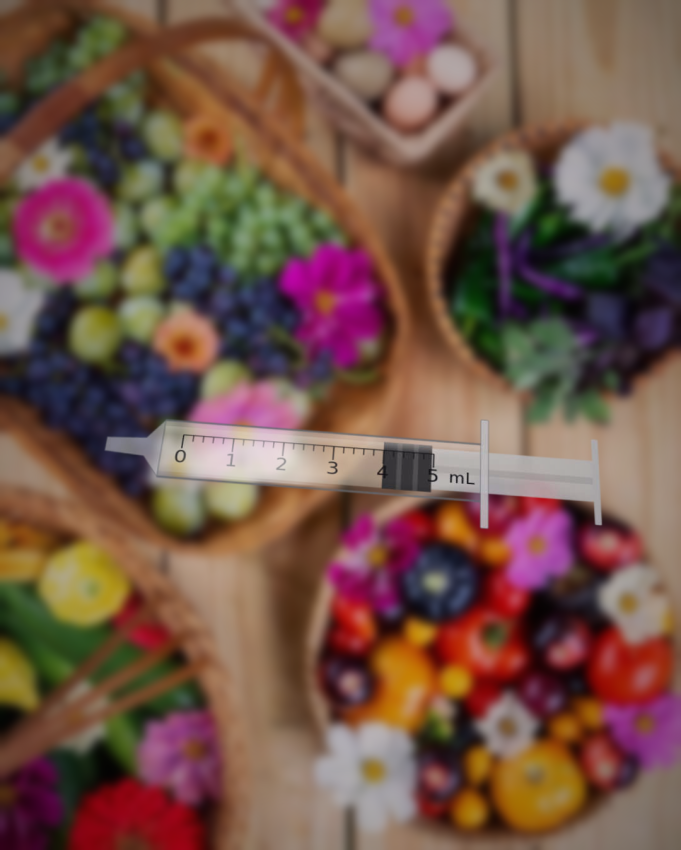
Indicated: 4 (mL)
